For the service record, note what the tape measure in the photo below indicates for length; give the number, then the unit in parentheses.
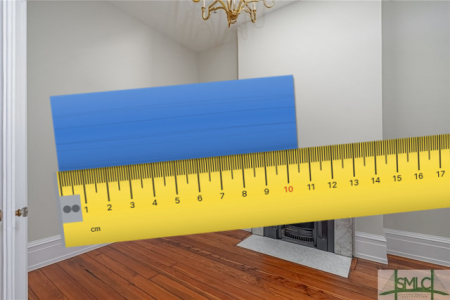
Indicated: 10.5 (cm)
